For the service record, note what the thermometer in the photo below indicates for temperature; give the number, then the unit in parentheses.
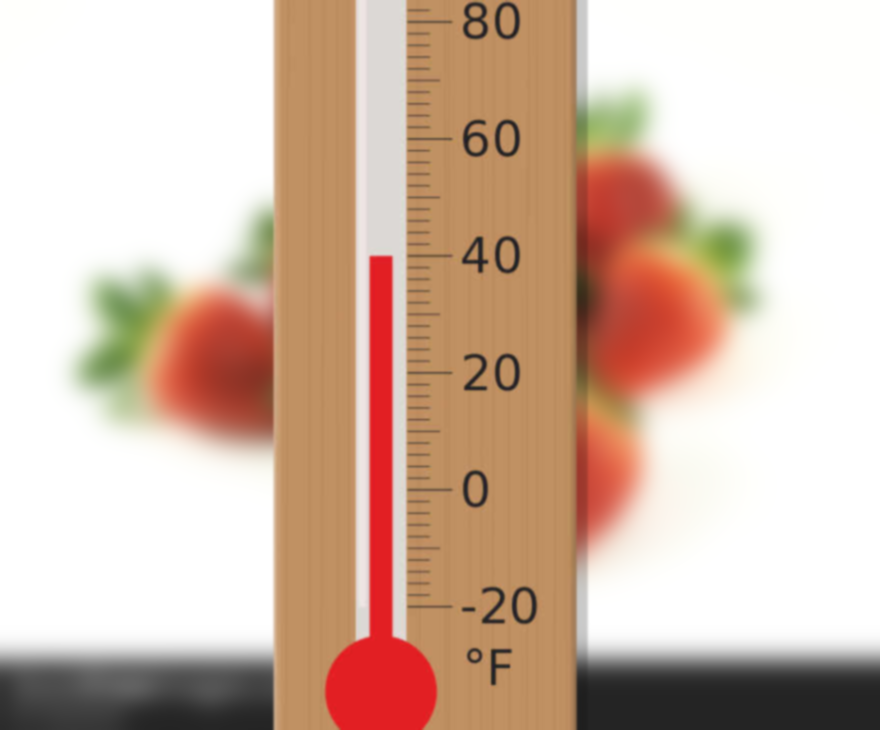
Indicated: 40 (°F)
